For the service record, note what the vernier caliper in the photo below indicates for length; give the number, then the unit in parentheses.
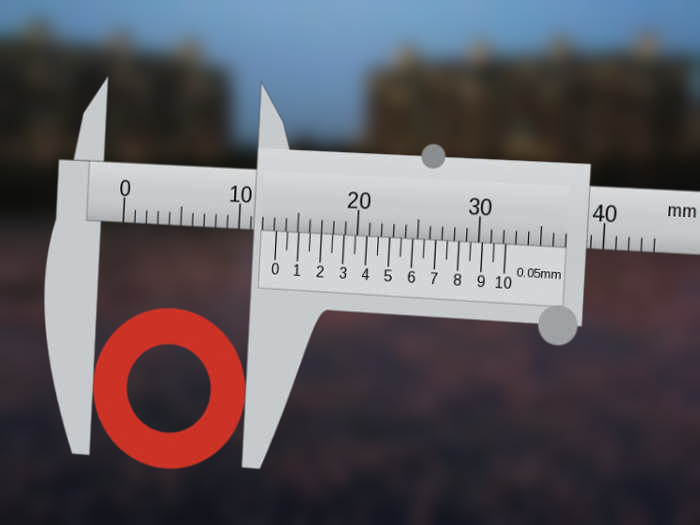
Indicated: 13.2 (mm)
